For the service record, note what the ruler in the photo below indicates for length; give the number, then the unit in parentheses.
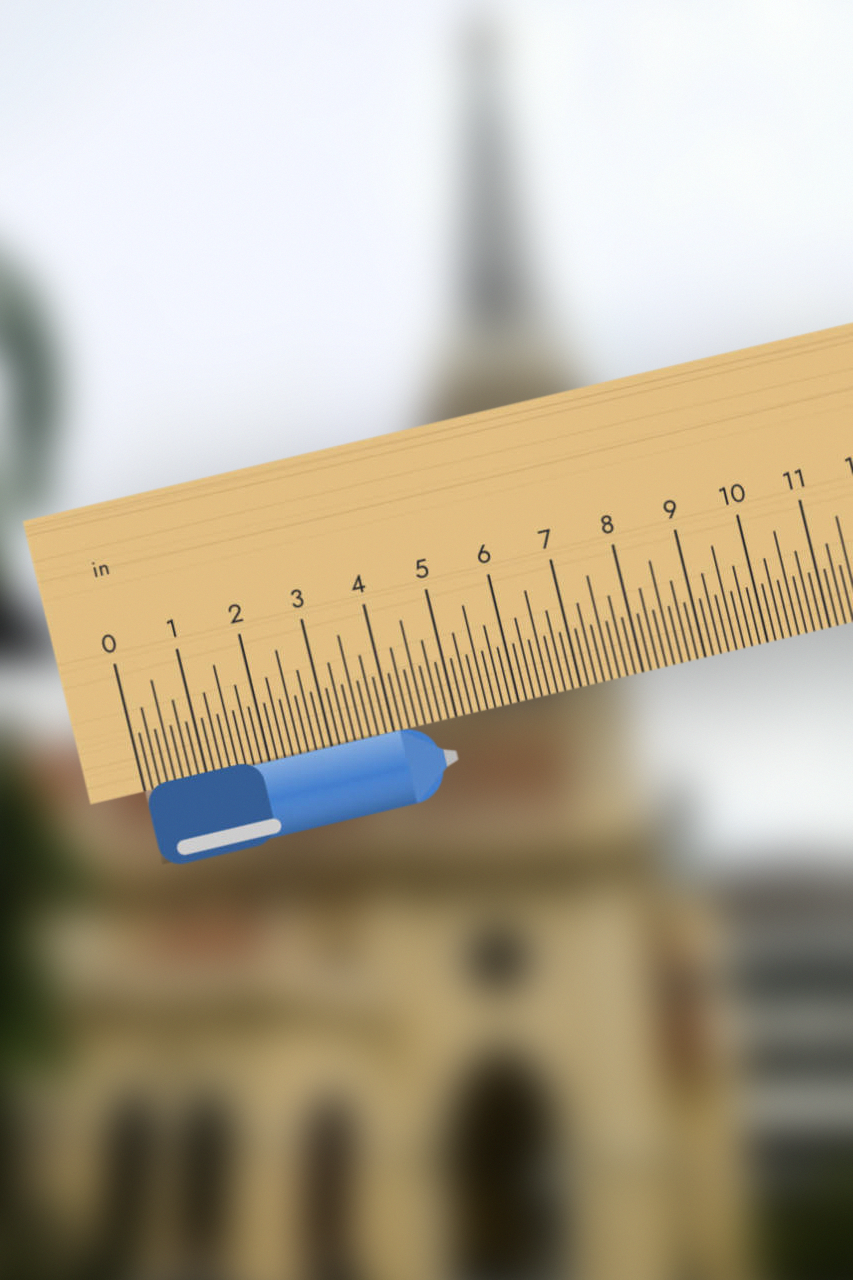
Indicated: 4.875 (in)
